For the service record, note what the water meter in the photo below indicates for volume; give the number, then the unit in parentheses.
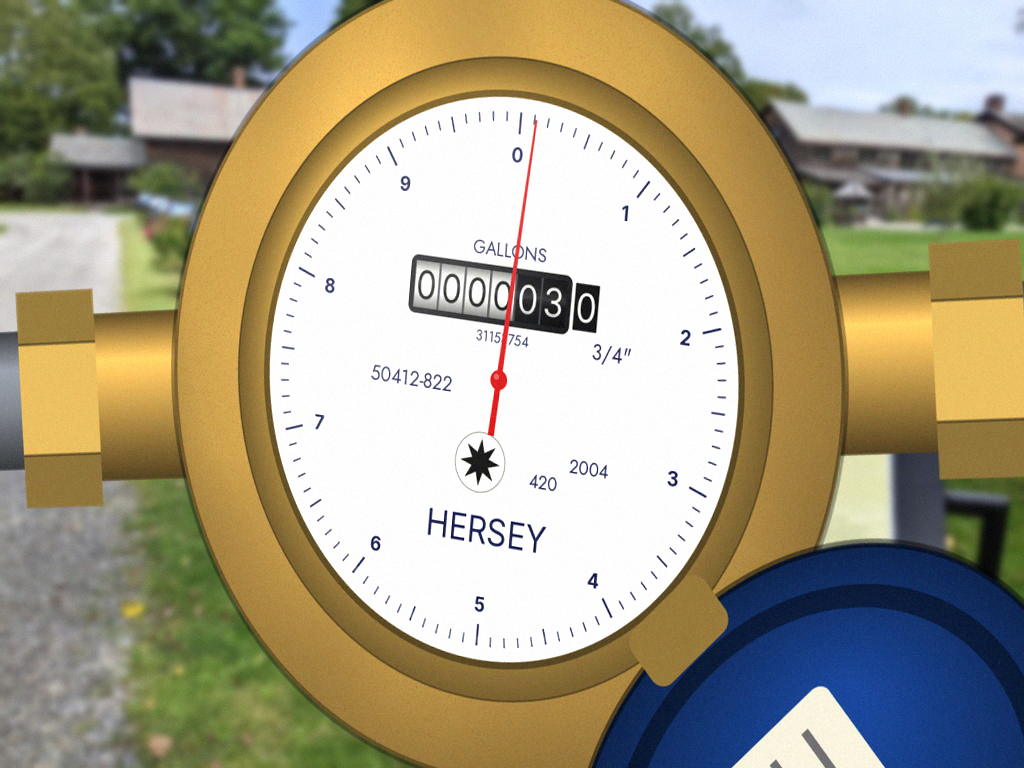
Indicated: 30.1 (gal)
